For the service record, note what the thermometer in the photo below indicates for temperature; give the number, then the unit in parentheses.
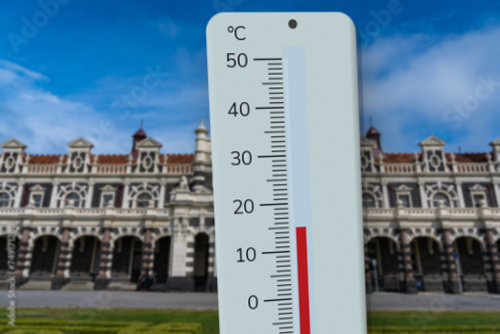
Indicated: 15 (°C)
